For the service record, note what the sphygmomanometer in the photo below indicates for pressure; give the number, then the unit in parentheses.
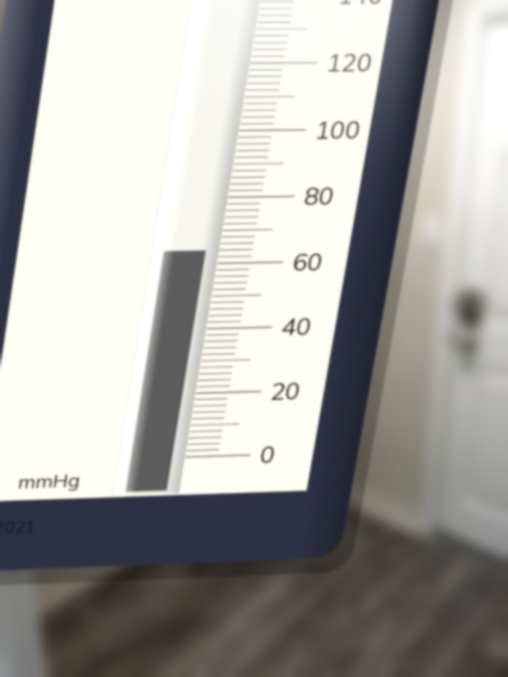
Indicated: 64 (mmHg)
